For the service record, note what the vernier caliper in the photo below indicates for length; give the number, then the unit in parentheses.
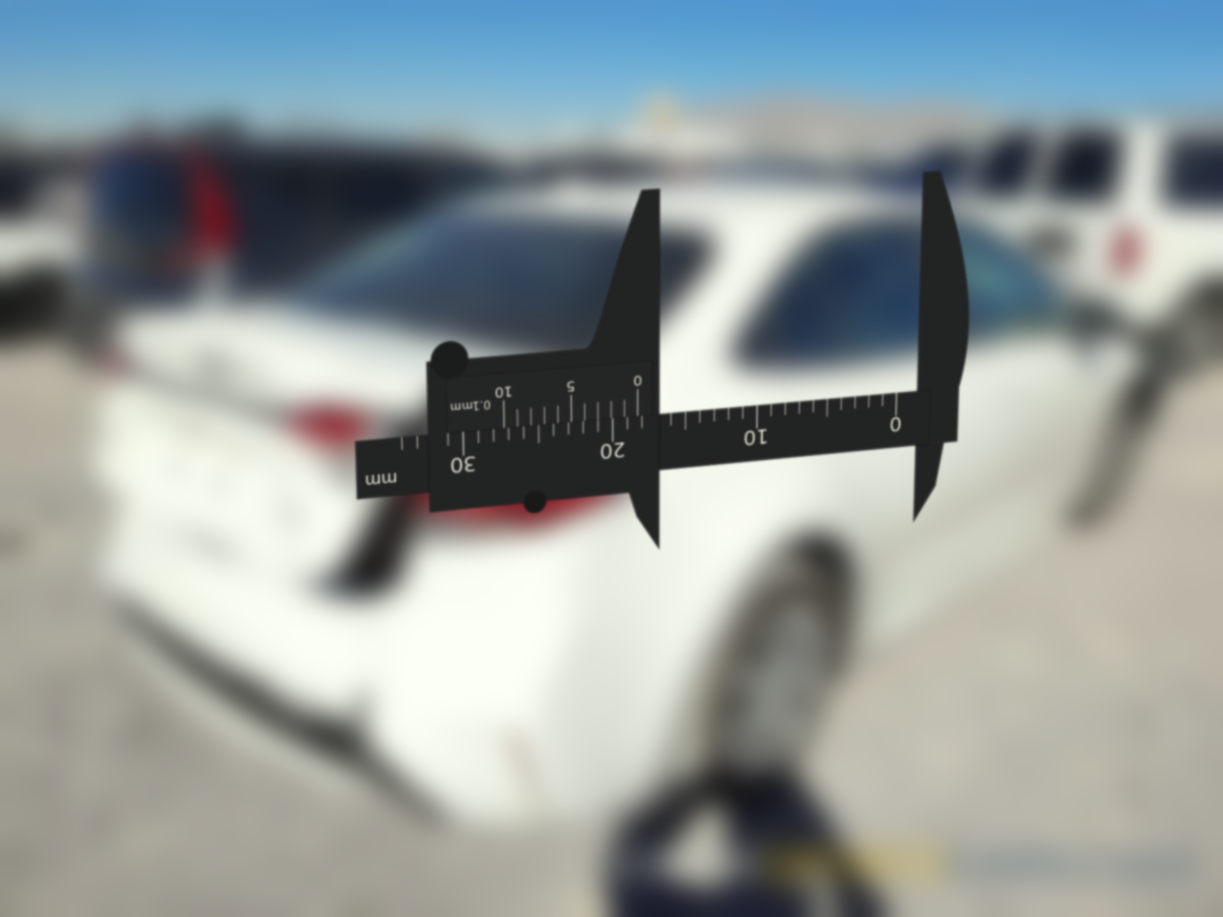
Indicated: 18.3 (mm)
